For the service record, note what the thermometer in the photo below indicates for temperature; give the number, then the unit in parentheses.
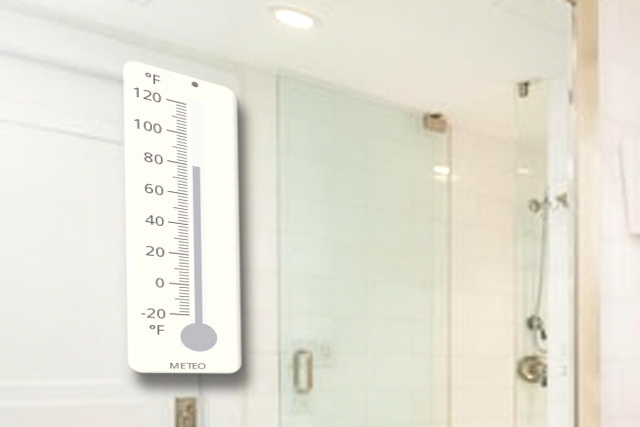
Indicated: 80 (°F)
